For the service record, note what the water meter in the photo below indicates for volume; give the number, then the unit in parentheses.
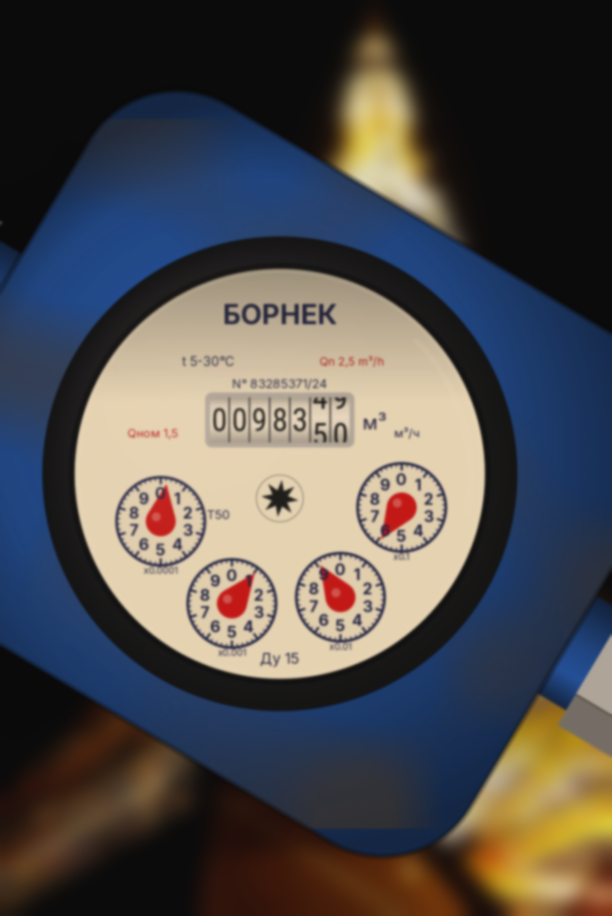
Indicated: 98349.5910 (m³)
